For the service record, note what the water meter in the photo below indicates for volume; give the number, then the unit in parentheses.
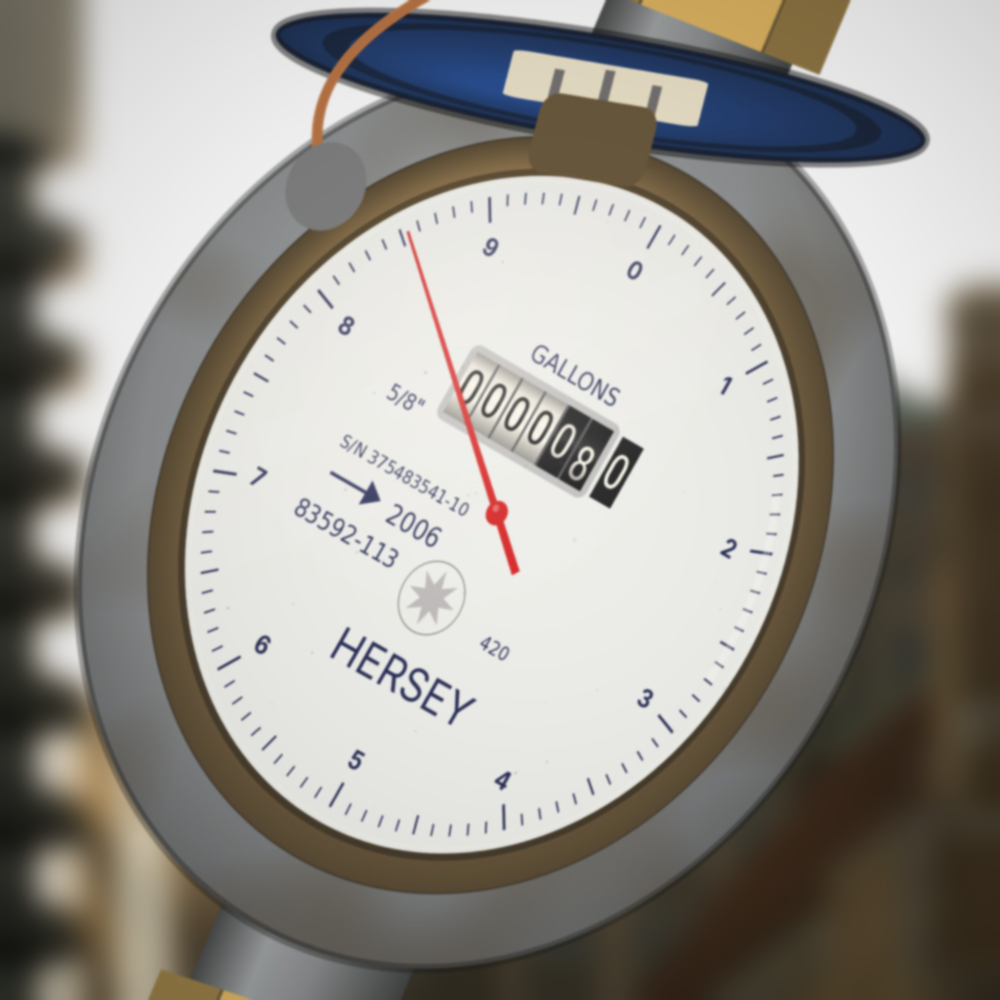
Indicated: 78.5 (gal)
